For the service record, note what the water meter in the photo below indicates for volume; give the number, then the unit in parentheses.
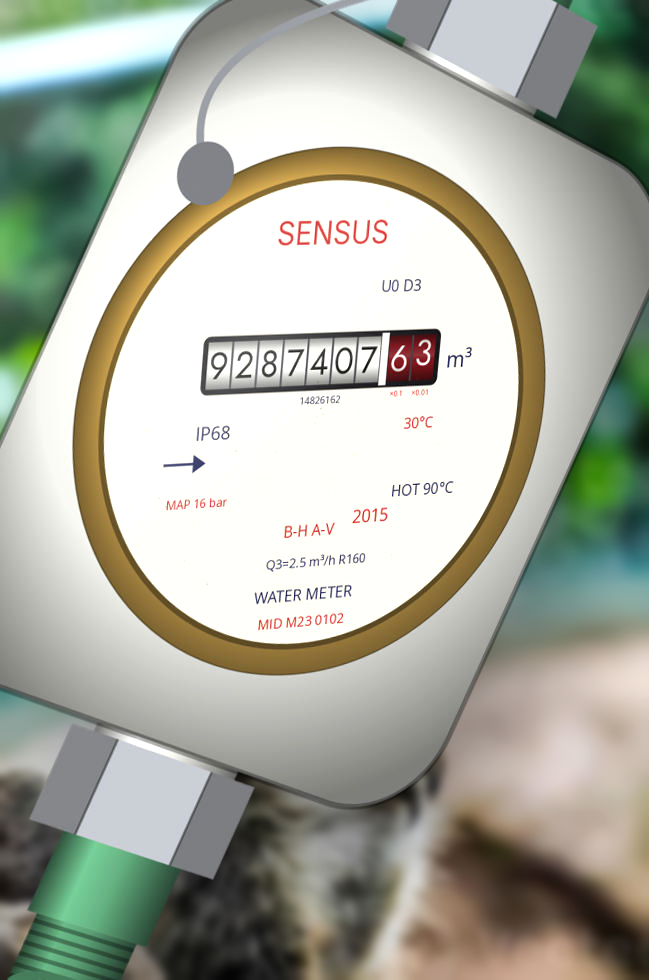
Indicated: 9287407.63 (m³)
